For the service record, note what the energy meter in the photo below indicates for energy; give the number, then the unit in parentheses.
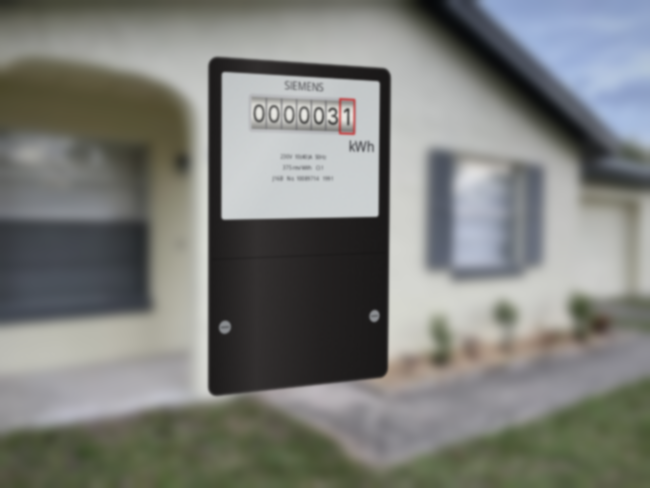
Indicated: 3.1 (kWh)
